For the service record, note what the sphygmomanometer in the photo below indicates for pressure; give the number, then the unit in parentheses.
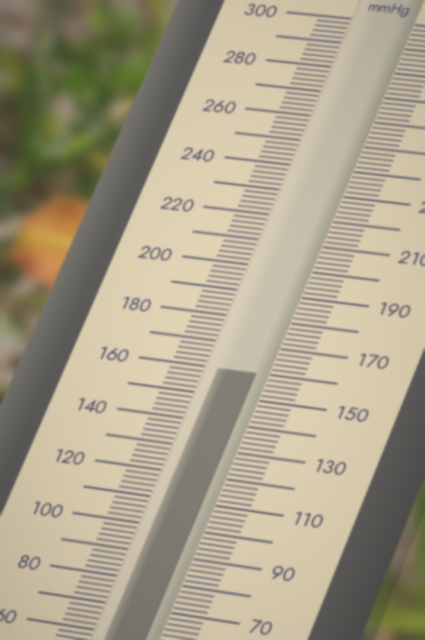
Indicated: 160 (mmHg)
